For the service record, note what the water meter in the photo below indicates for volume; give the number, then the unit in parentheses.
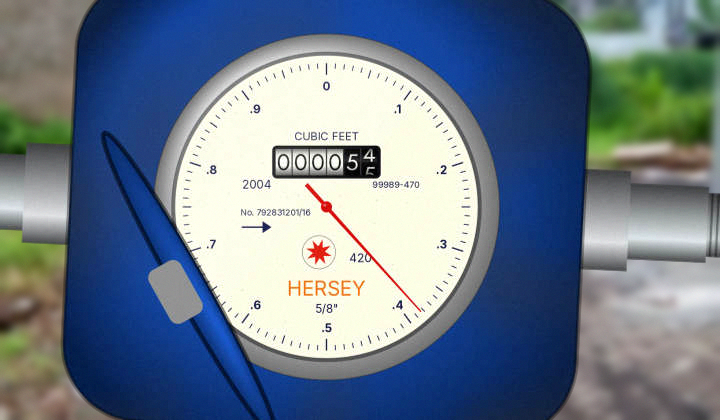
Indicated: 54.38 (ft³)
